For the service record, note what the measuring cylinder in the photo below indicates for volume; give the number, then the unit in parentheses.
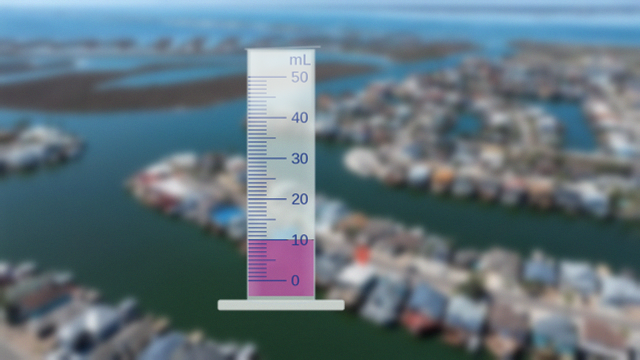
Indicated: 10 (mL)
